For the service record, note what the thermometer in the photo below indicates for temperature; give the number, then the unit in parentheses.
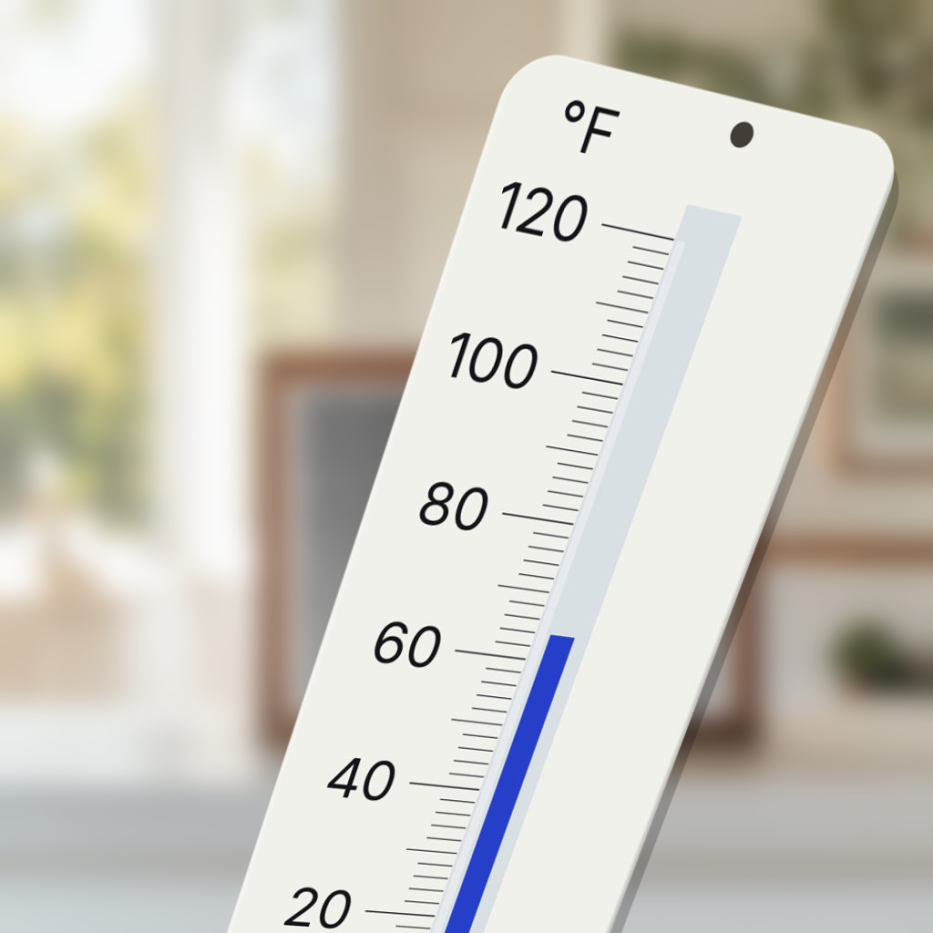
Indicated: 64 (°F)
